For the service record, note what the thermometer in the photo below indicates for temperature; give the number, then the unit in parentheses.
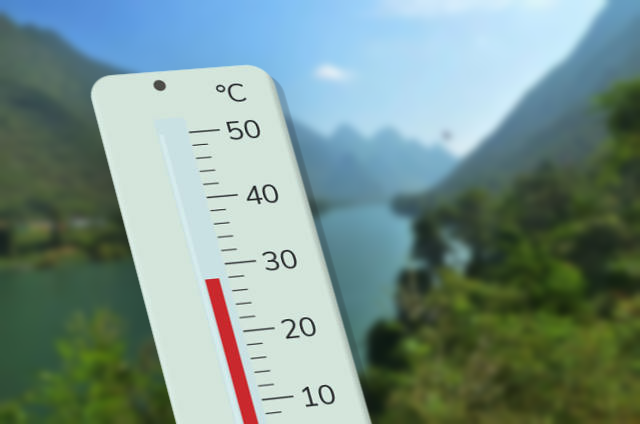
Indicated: 28 (°C)
